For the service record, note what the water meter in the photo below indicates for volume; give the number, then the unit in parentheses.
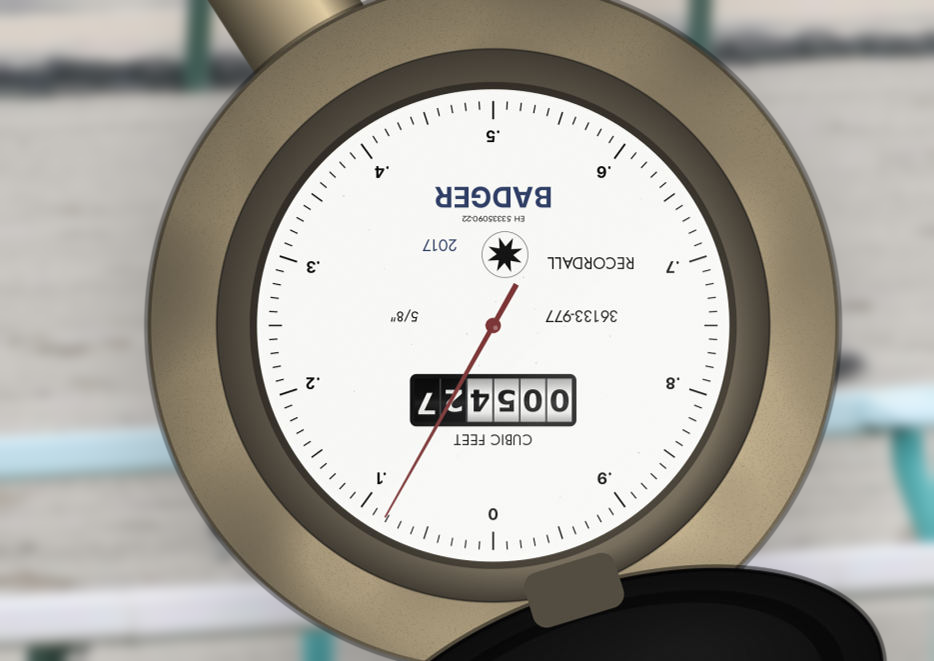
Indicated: 5427.08 (ft³)
